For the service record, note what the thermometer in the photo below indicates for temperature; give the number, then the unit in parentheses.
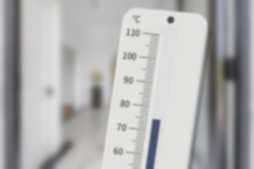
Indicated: 75 (°C)
